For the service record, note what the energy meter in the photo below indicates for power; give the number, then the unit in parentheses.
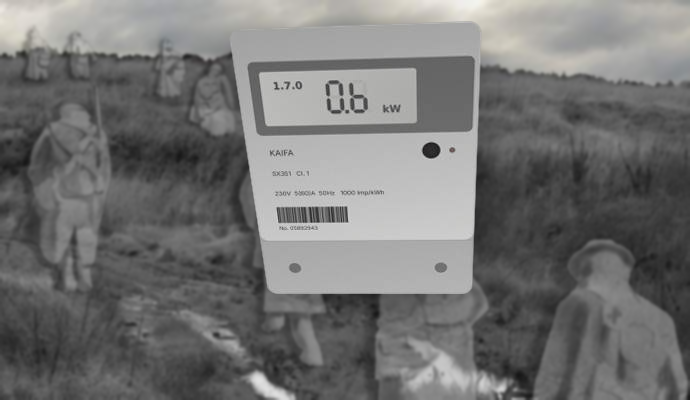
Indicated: 0.6 (kW)
